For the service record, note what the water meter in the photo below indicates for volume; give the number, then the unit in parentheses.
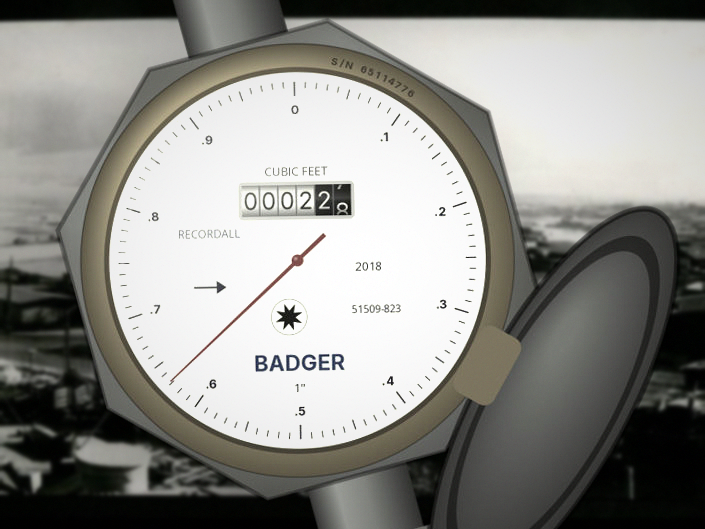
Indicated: 227.63 (ft³)
